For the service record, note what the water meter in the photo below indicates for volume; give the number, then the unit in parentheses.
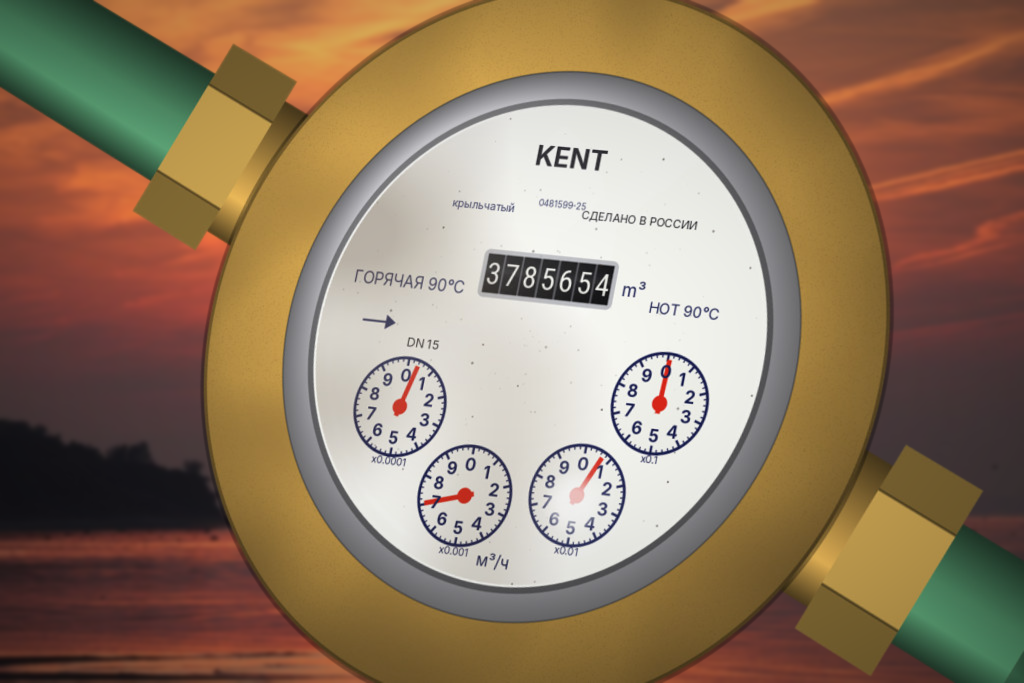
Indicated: 3785654.0070 (m³)
